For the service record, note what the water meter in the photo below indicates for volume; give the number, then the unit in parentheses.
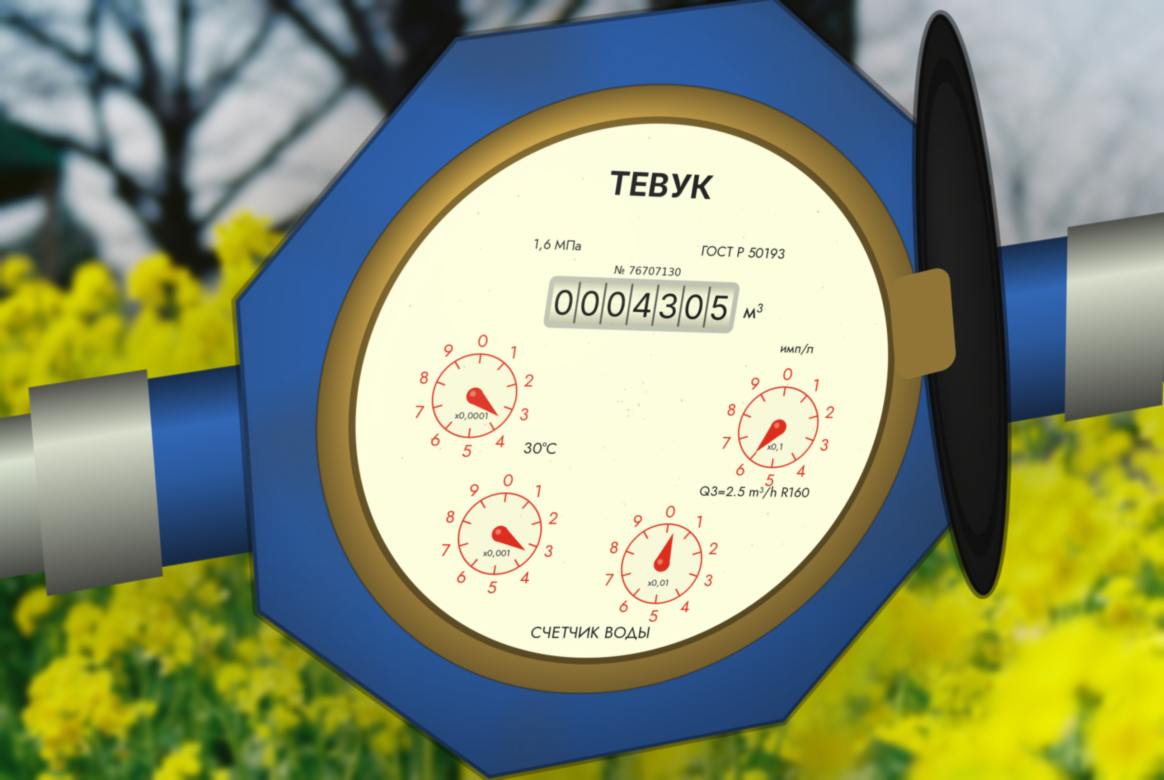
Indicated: 4305.6033 (m³)
